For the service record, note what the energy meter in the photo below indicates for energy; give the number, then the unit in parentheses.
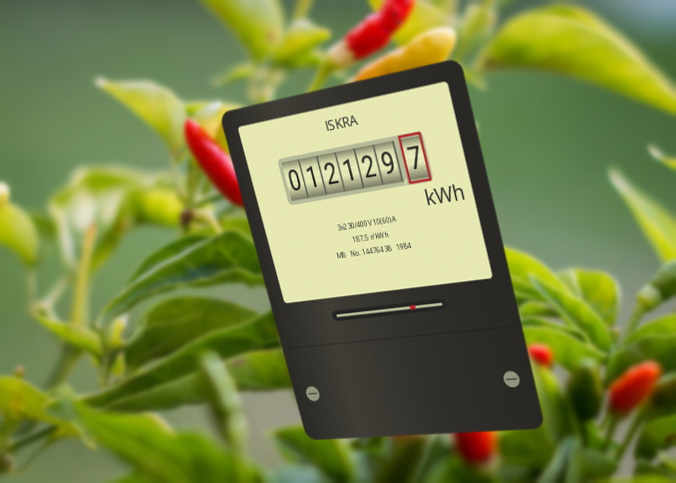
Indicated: 12129.7 (kWh)
